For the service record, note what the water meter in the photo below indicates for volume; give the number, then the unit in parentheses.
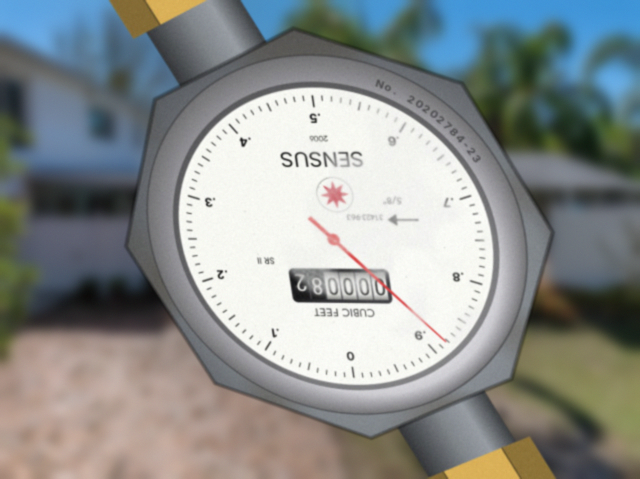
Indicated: 81.88 (ft³)
